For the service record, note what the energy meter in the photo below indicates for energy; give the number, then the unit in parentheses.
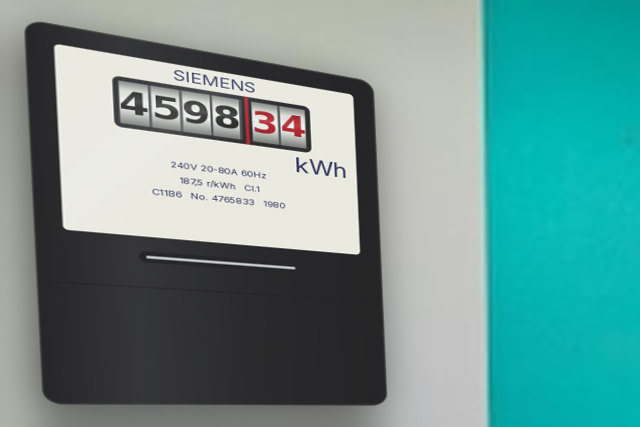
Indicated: 4598.34 (kWh)
